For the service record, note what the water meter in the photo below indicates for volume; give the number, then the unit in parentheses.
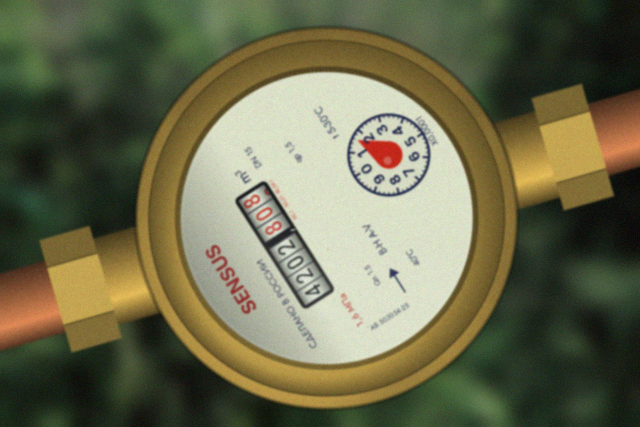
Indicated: 4202.8081 (m³)
